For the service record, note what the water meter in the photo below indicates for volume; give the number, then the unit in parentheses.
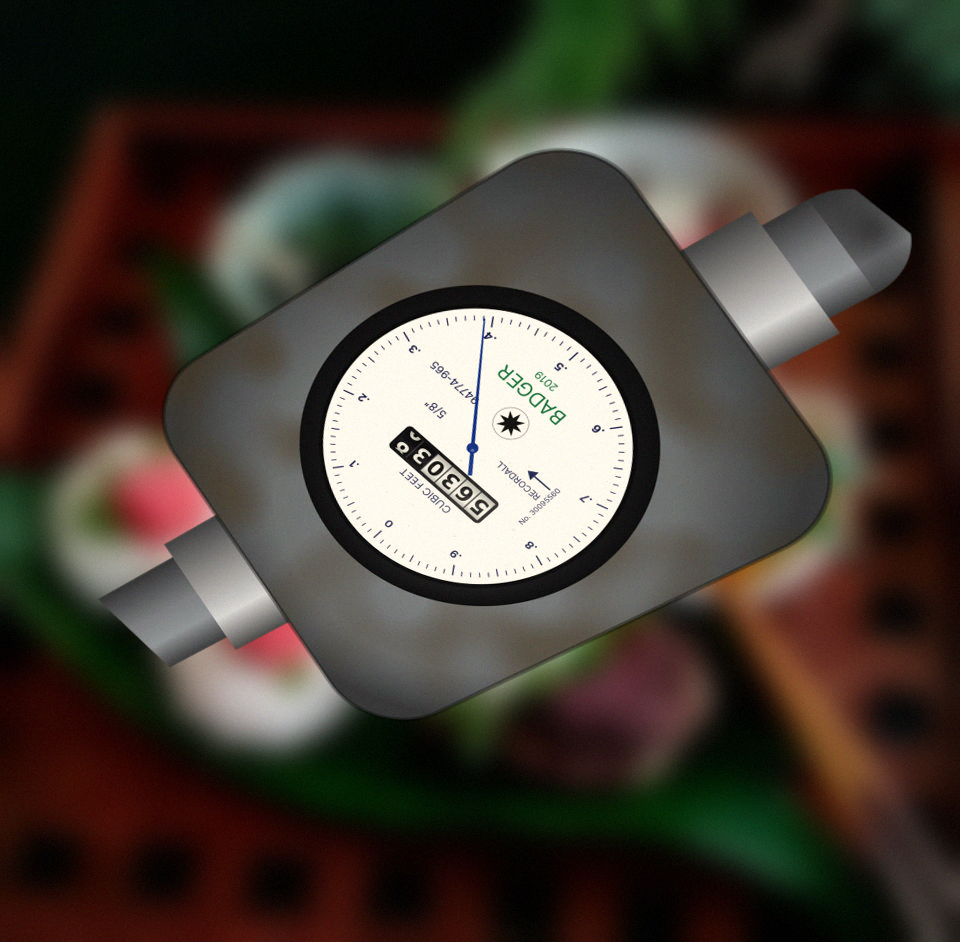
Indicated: 563038.39 (ft³)
